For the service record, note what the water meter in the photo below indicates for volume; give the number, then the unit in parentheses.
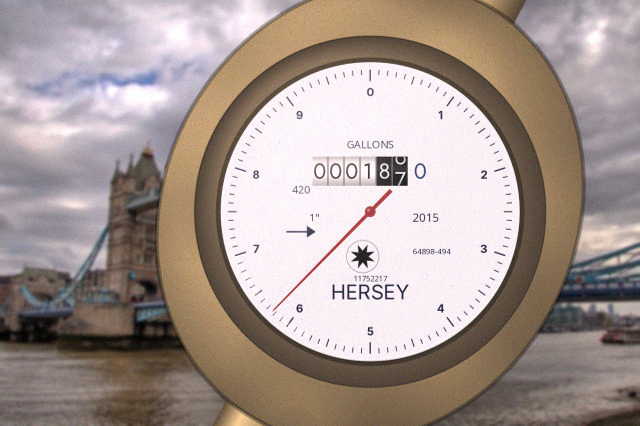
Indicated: 1866.2 (gal)
